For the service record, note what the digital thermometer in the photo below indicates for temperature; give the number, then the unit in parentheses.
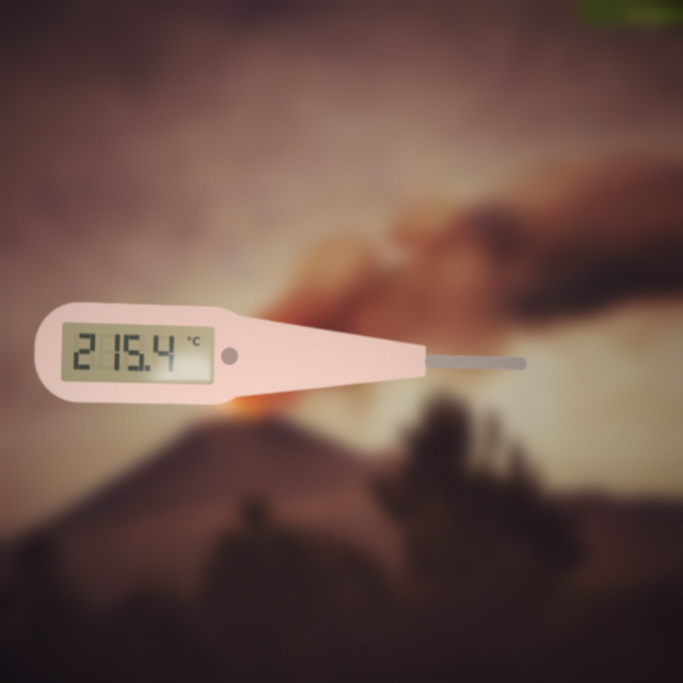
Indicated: 215.4 (°C)
